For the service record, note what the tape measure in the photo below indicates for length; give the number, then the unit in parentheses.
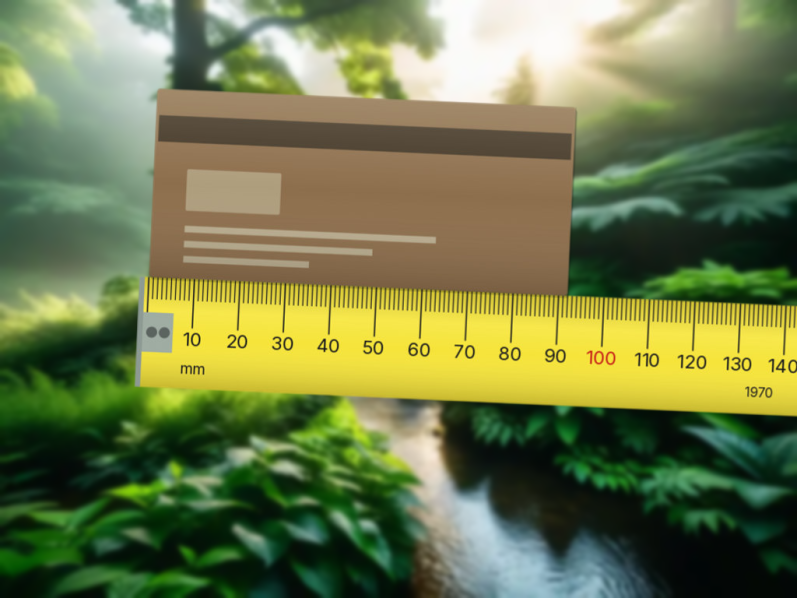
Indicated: 92 (mm)
